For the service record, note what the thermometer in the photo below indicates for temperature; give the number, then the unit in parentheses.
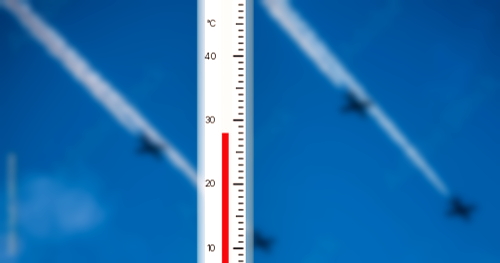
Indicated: 28 (°C)
